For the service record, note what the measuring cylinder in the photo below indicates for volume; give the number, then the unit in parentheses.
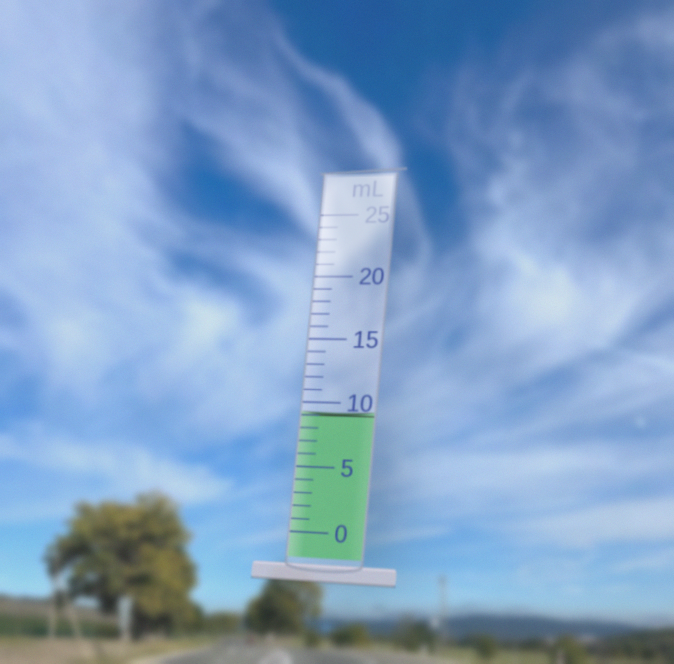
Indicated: 9 (mL)
